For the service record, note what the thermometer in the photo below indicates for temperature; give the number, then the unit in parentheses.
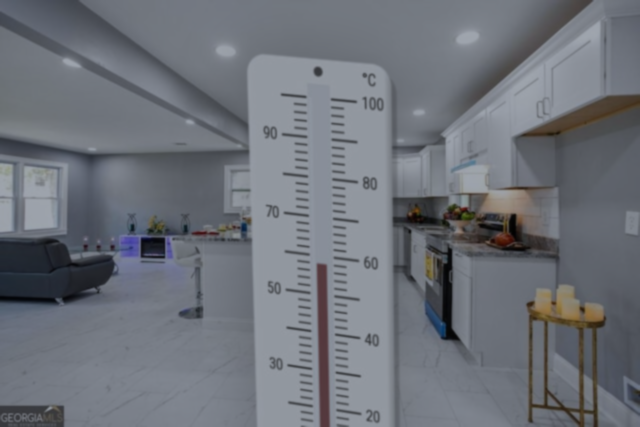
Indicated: 58 (°C)
